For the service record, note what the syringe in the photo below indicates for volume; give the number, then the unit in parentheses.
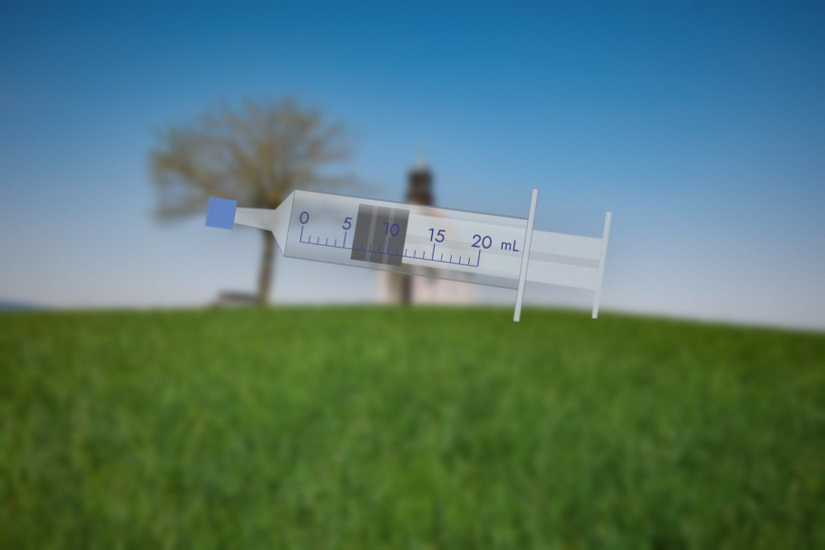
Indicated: 6 (mL)
